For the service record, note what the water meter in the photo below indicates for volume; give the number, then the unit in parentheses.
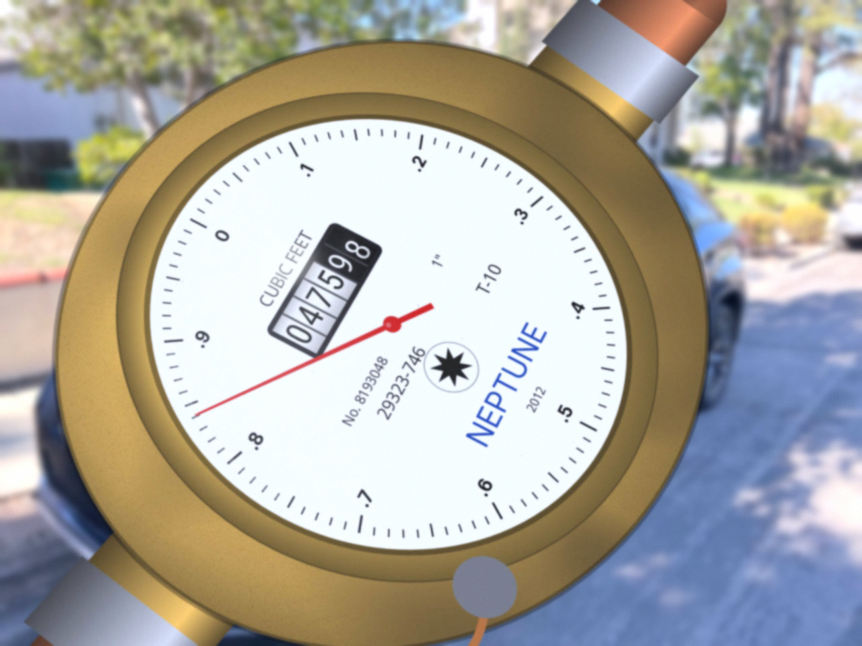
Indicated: 47597.84 (ft³)
